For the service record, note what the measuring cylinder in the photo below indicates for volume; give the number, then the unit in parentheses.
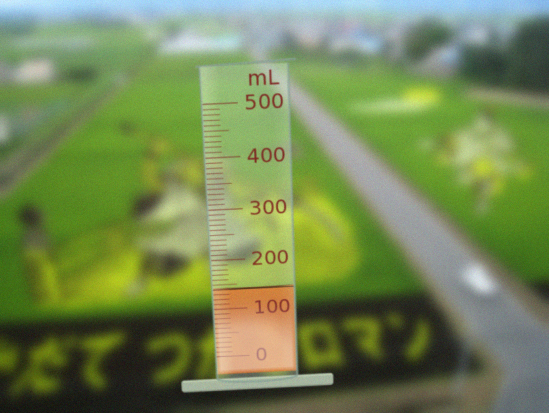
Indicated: 140 (mL)
